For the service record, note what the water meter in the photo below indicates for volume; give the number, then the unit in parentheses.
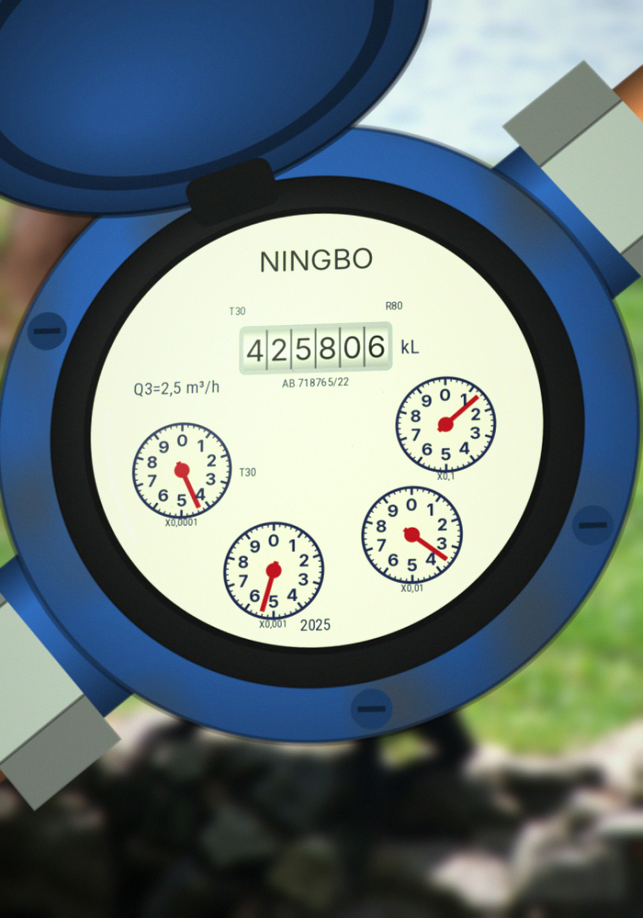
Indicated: 425806.1354 (kL)
